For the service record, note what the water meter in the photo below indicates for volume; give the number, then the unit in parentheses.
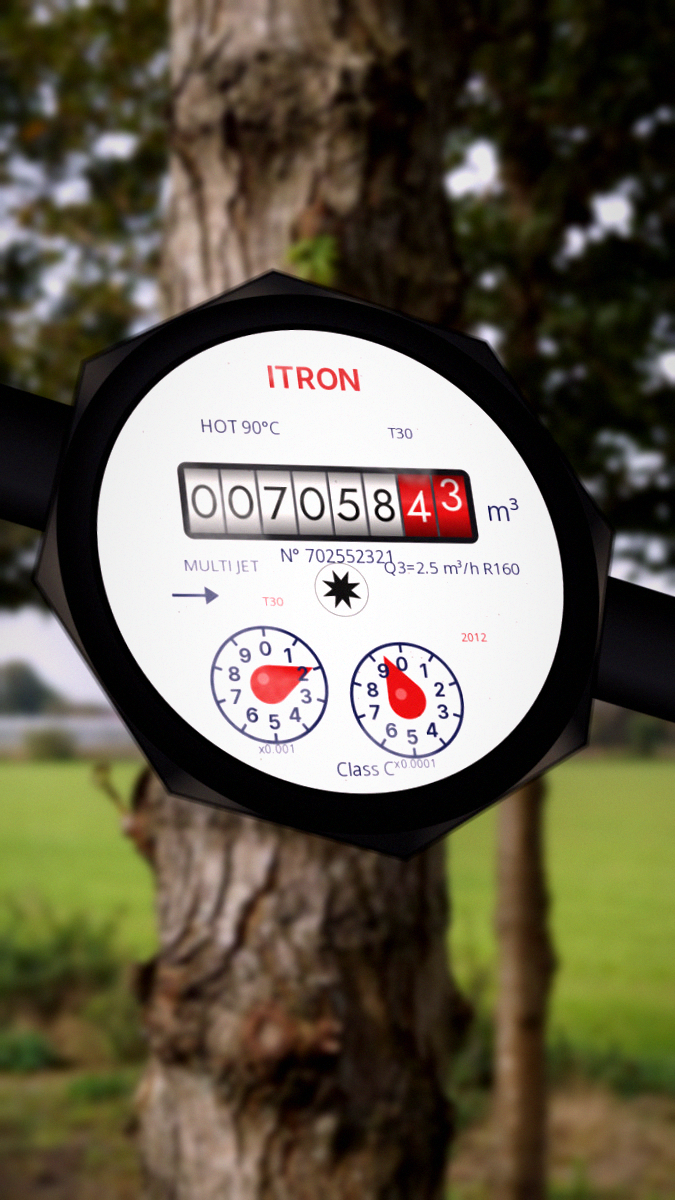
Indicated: 7058.4319 (m³)
